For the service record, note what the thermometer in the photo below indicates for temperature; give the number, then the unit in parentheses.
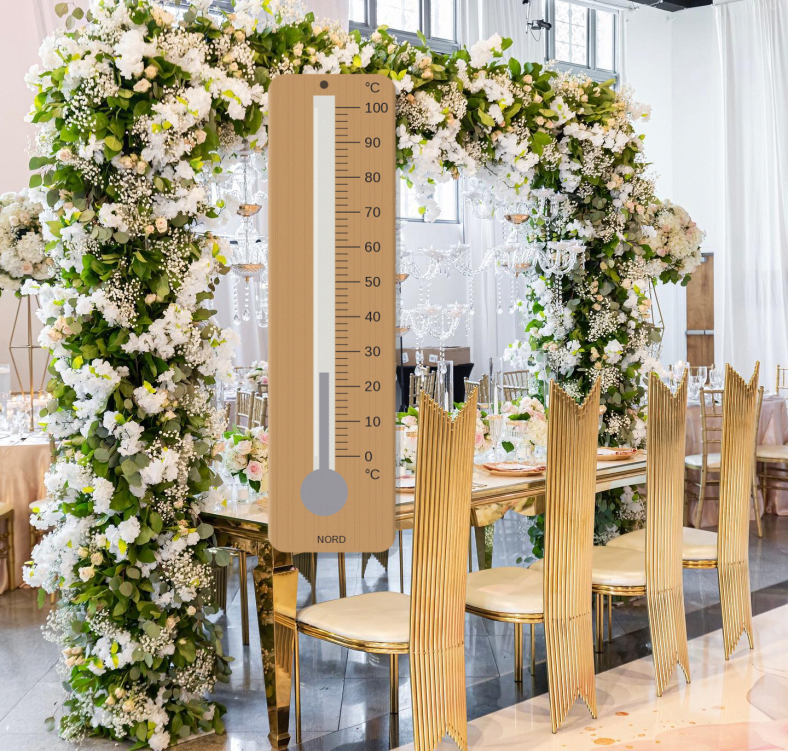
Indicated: 24 (°C)
